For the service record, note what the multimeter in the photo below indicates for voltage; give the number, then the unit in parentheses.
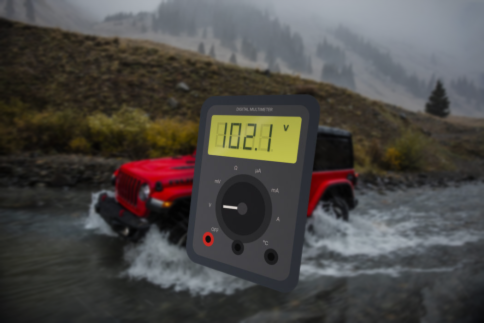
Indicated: 102.1 (V)
